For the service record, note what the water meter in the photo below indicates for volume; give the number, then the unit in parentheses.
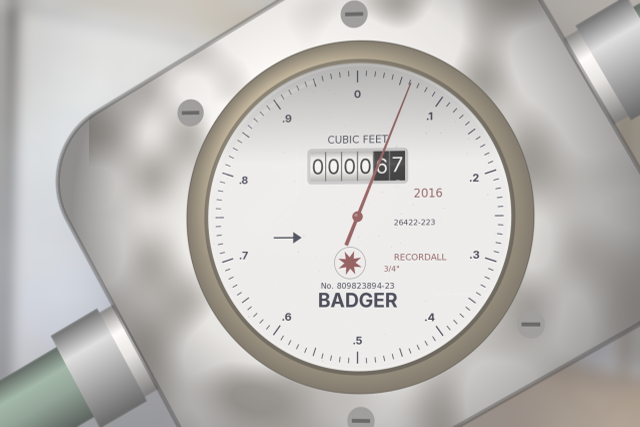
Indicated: 67.06 (ft³)
